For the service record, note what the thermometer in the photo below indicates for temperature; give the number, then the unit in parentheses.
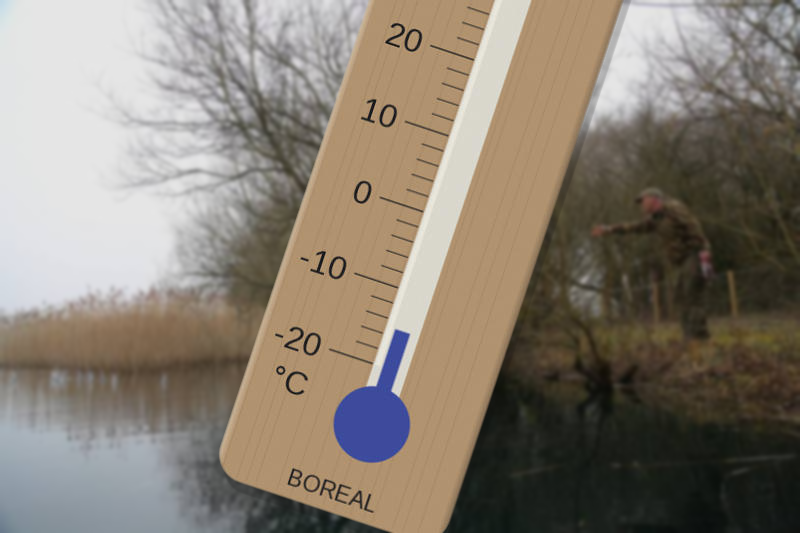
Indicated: -15 (°C)
